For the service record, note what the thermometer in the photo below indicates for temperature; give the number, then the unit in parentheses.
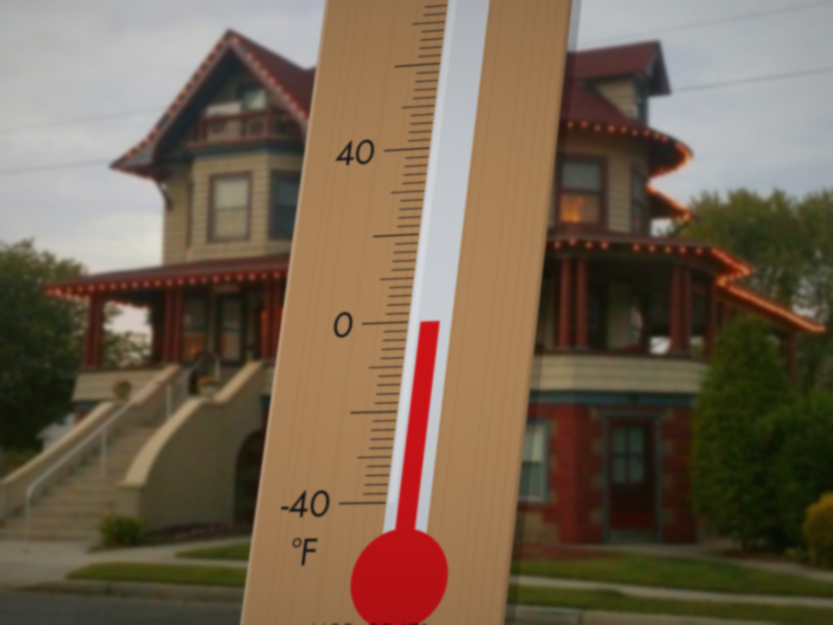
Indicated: 0 (°F)
